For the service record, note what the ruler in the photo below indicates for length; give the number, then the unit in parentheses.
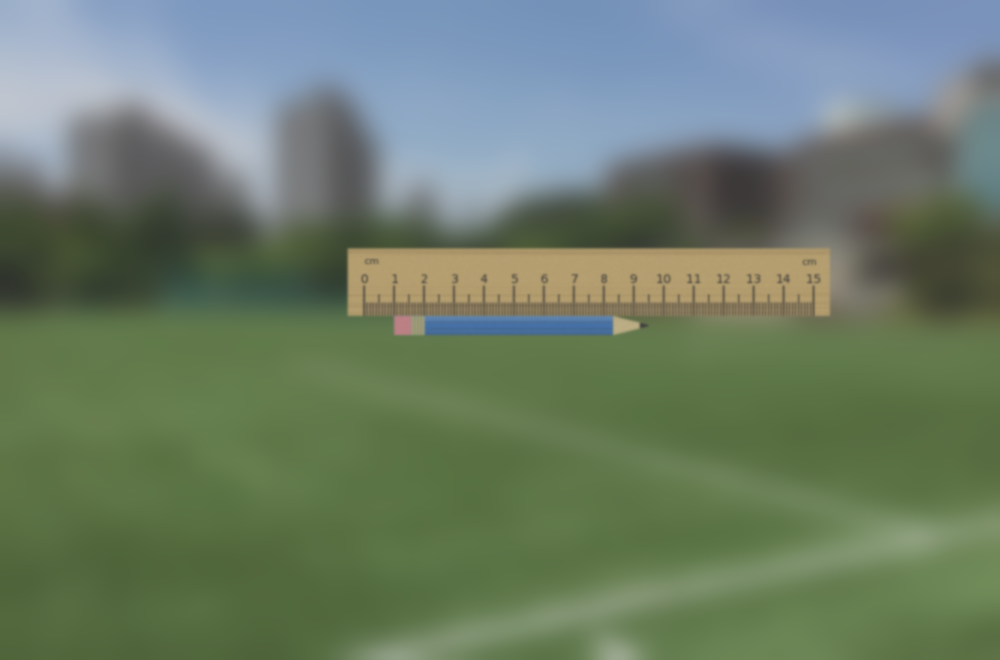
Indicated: 8.5 (cm)
